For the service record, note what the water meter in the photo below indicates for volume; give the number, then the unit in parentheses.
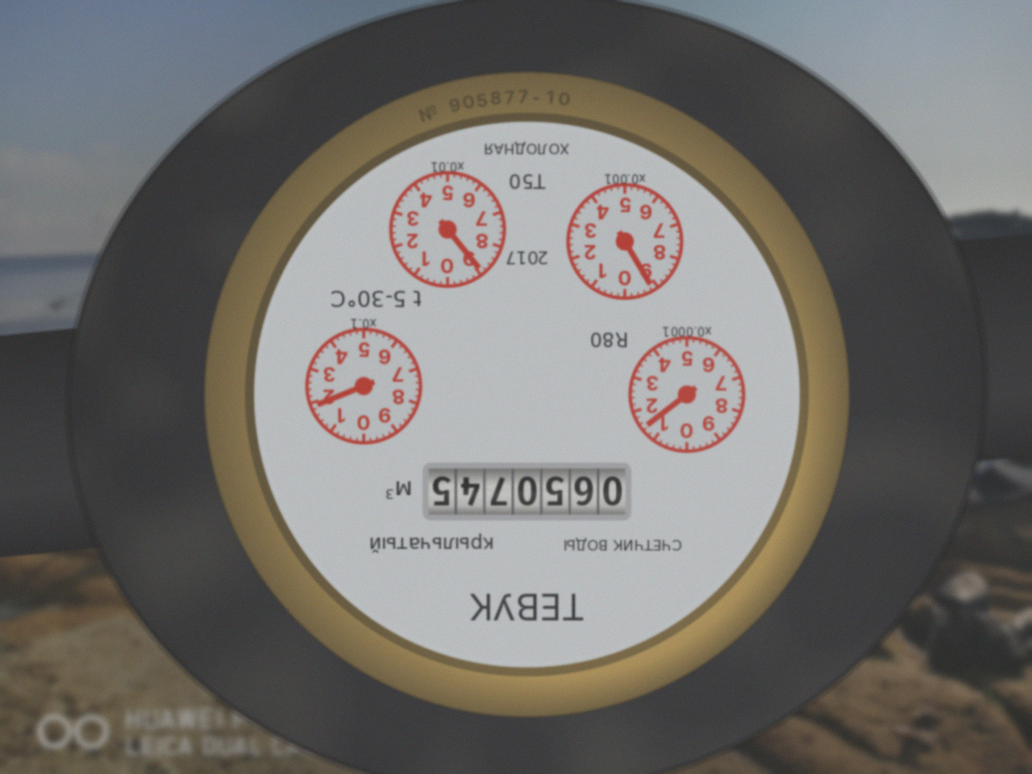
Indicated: 650745.1891 (m³)
